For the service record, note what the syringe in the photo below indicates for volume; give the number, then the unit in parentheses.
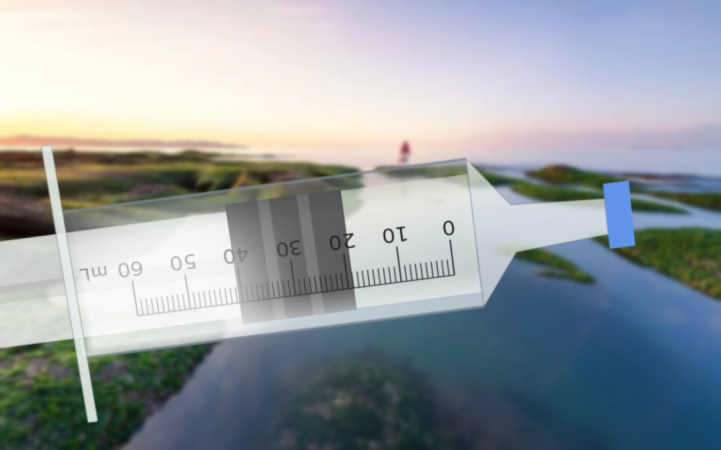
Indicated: 19 (mL)
